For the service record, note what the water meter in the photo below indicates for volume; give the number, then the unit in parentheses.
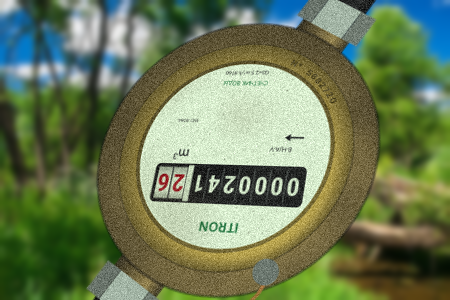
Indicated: 241.26 (m³)
